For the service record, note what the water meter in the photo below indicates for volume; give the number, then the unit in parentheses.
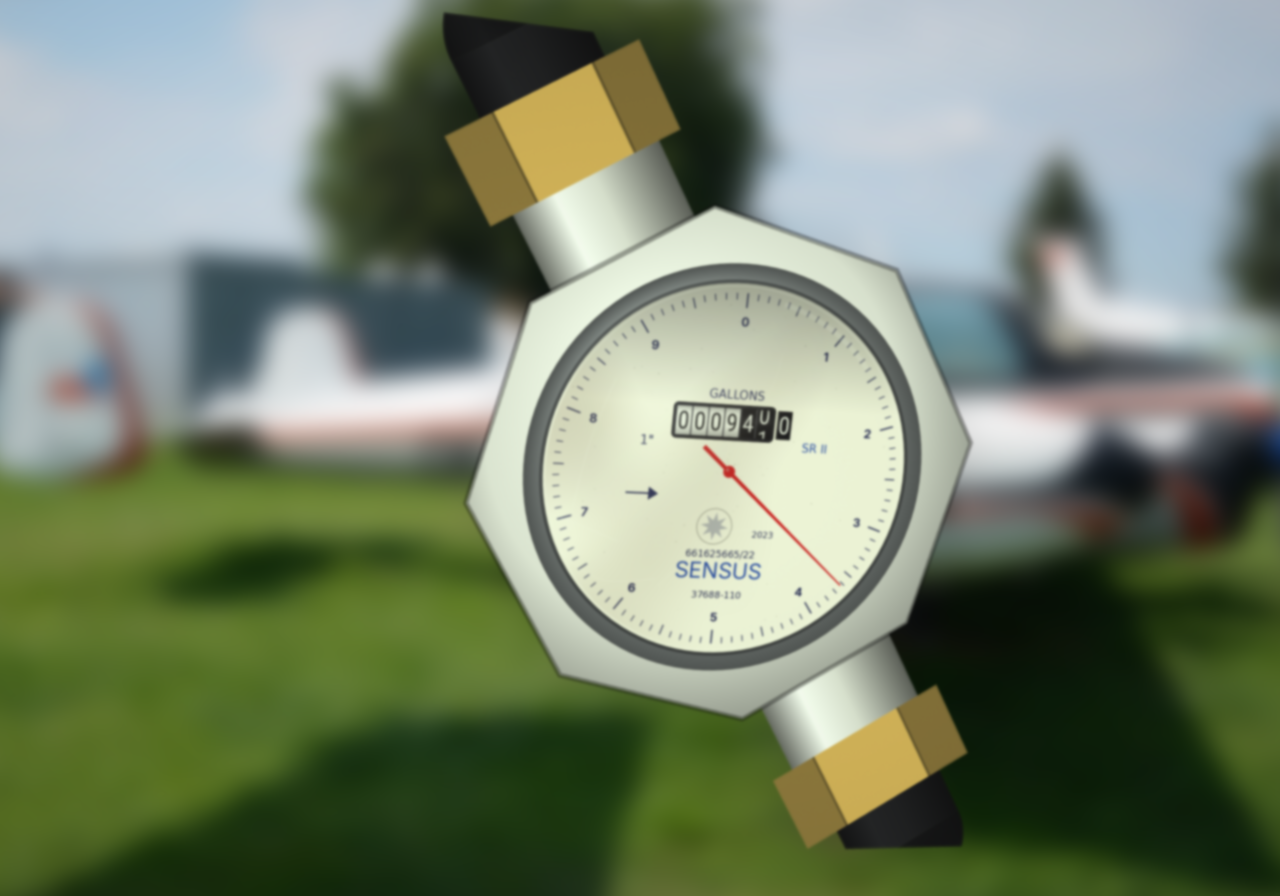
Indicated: 9403.6 (gal)
